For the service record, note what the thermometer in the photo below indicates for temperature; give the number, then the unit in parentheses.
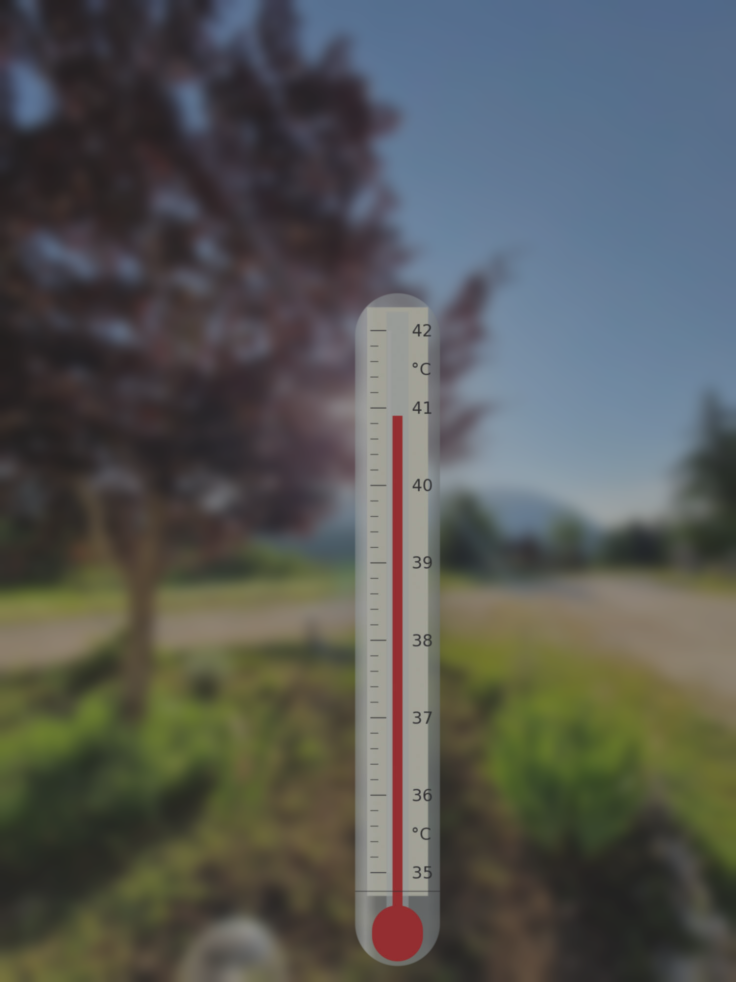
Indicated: 40.9 (°C)
